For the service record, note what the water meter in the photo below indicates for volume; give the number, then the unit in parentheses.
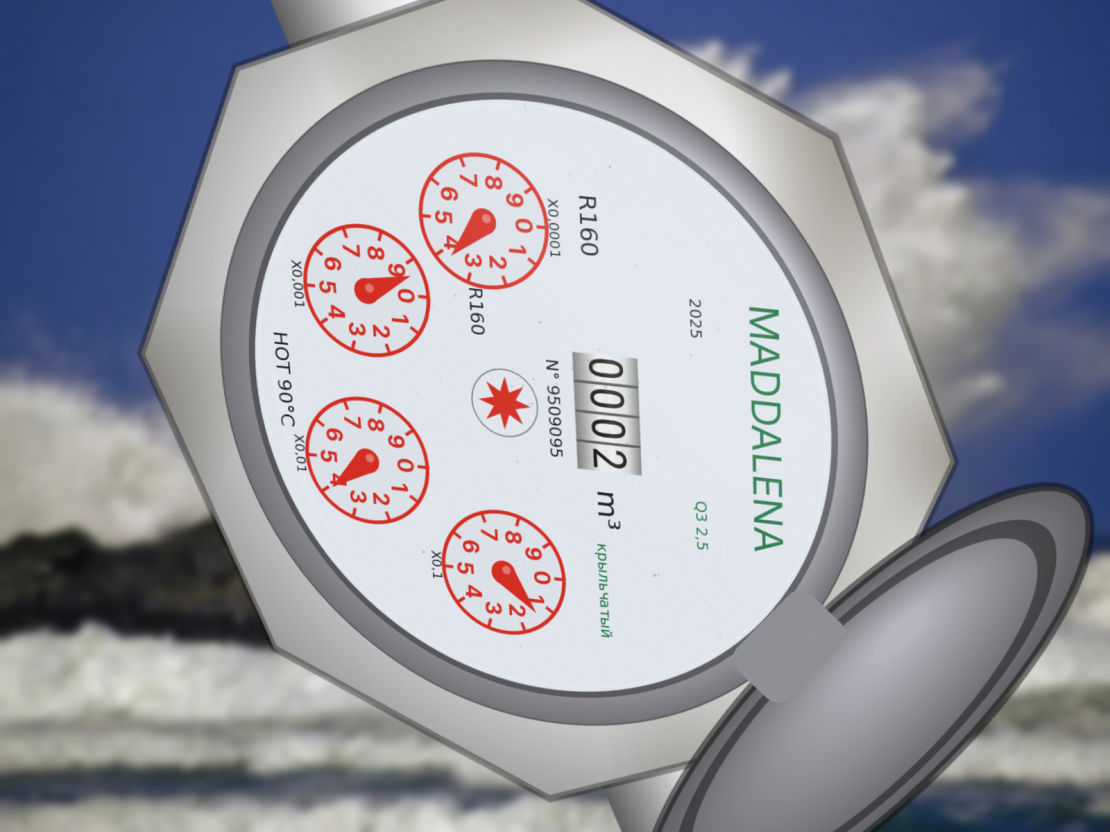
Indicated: 2.1393 (m³)
